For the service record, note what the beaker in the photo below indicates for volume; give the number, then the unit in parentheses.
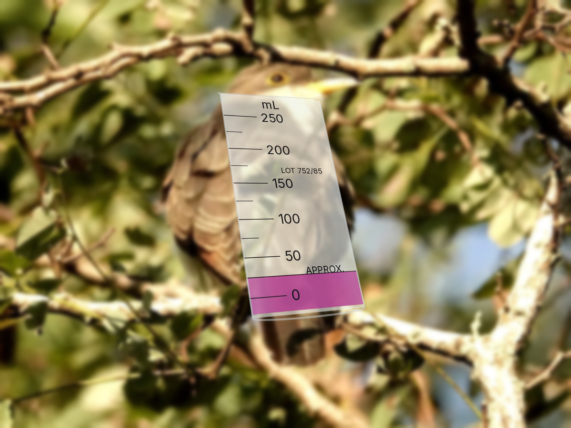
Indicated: 25 (mL)
